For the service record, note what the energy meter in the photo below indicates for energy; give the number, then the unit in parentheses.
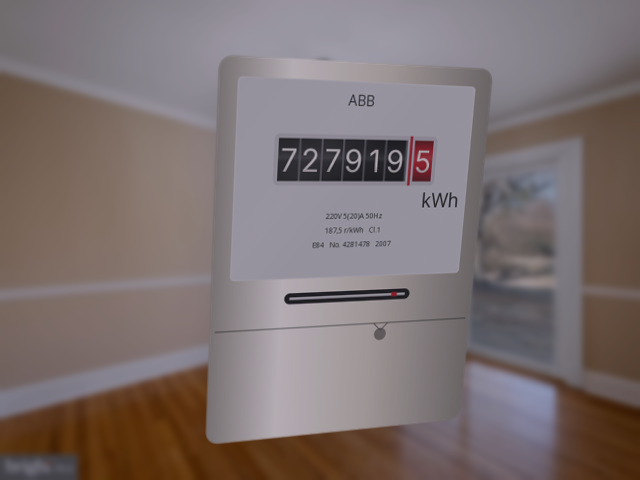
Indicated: 727919.5 (kWh)
